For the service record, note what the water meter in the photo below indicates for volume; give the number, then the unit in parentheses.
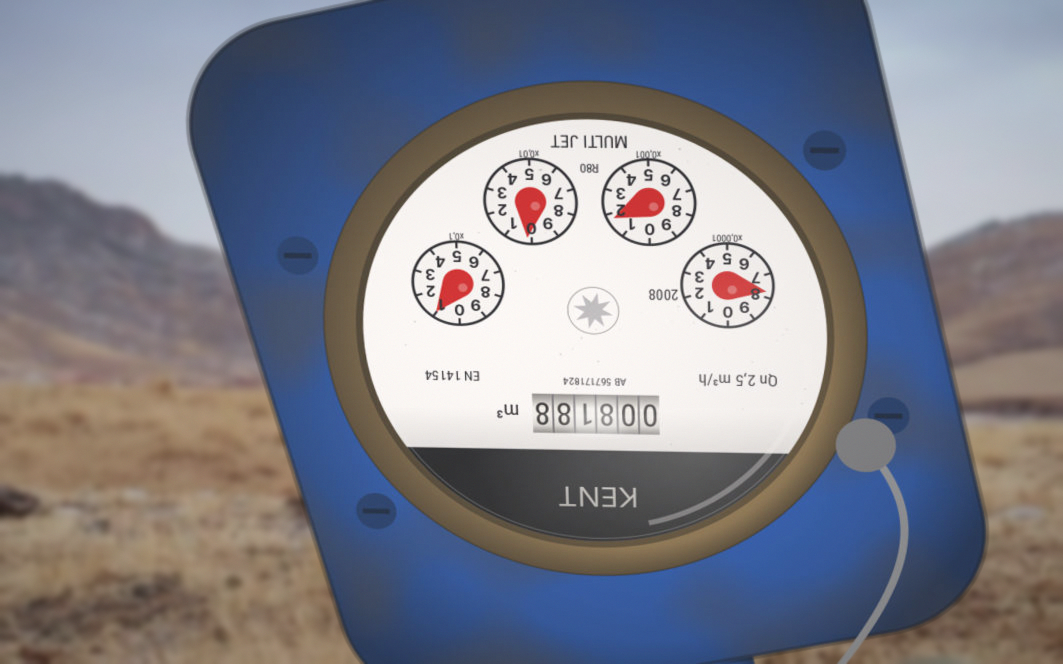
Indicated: 8188.1017 (m³)
